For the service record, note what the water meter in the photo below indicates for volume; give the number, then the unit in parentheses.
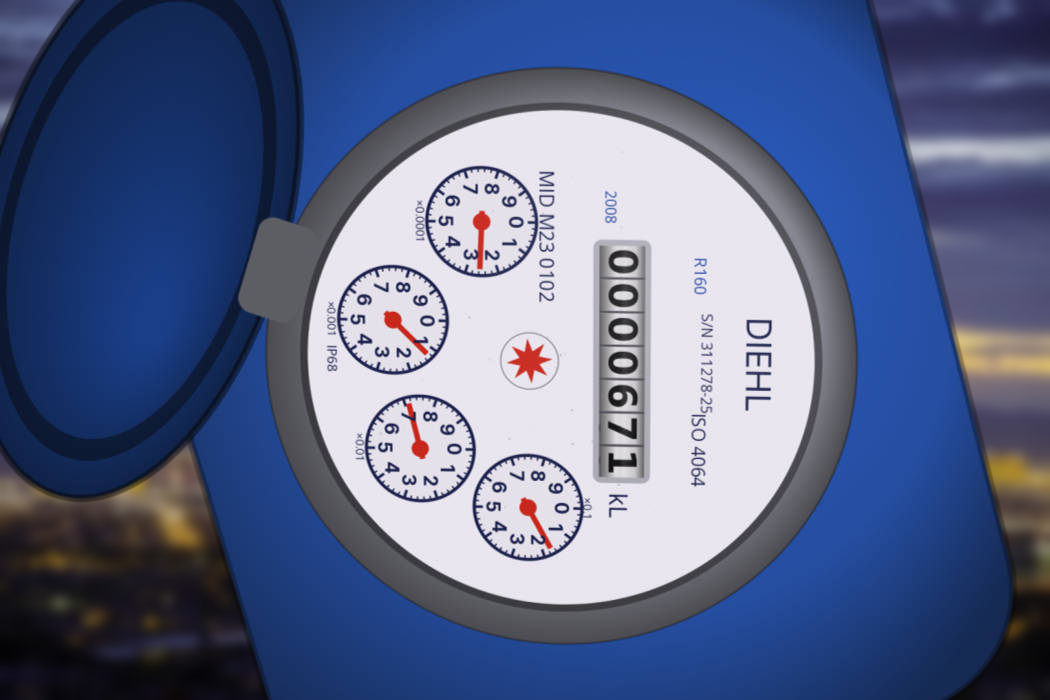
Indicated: 671.1712 (kL)
